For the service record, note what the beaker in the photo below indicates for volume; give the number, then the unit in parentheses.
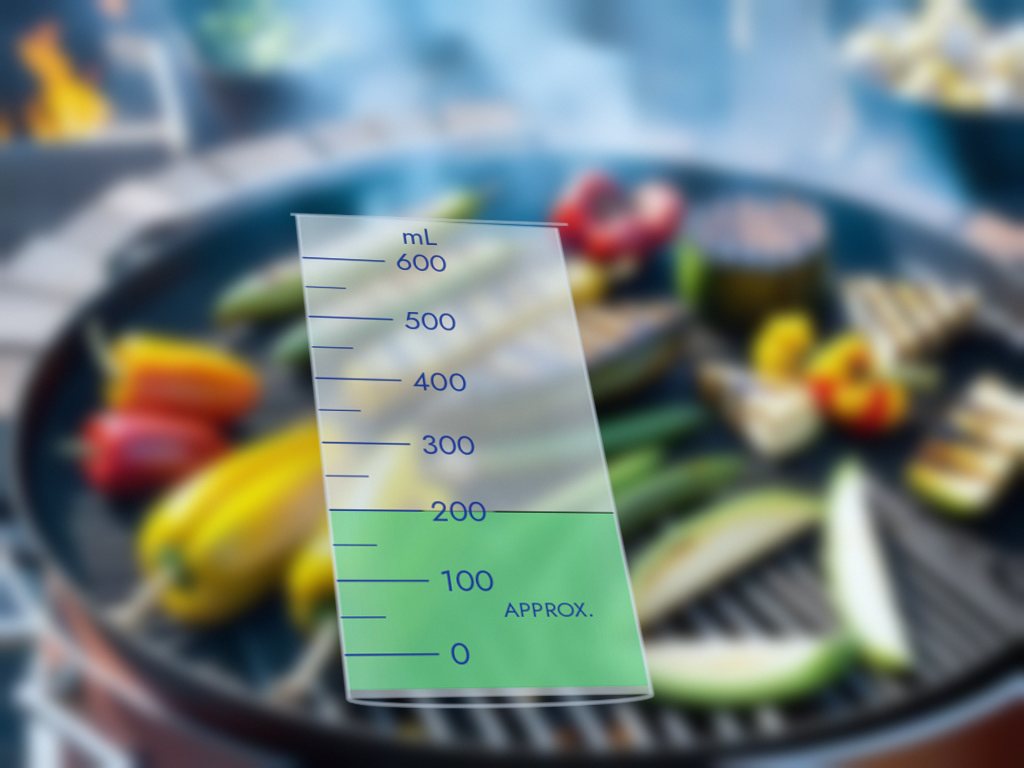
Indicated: 200 (mL)
